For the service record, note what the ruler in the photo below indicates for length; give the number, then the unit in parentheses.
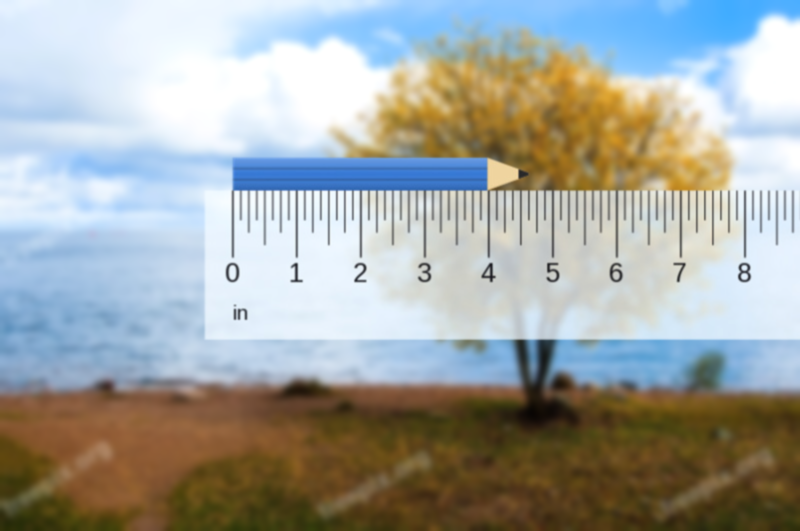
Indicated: 4.625 (in)
